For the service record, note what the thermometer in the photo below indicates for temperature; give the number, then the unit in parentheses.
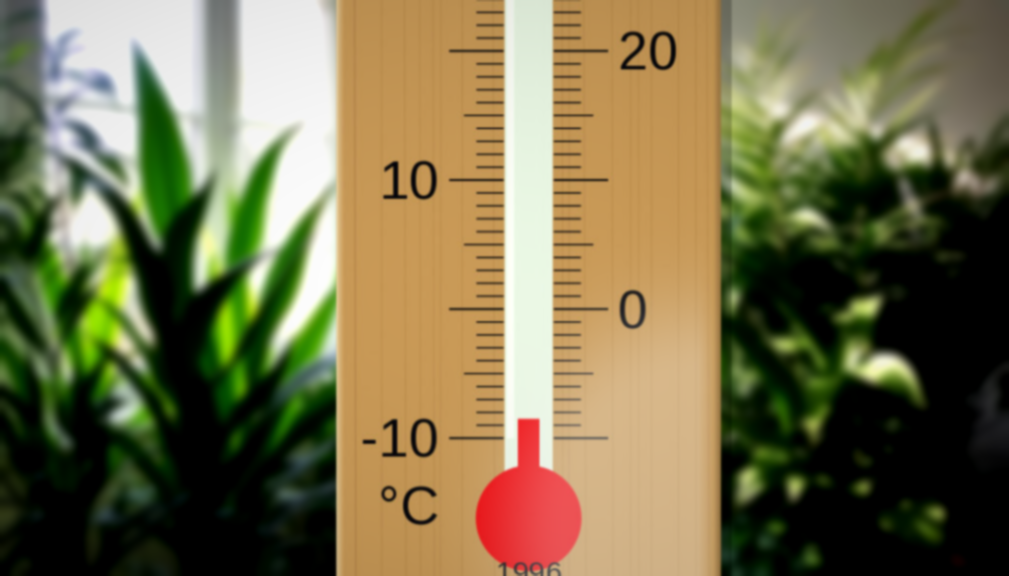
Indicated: -8.5 (°C)
